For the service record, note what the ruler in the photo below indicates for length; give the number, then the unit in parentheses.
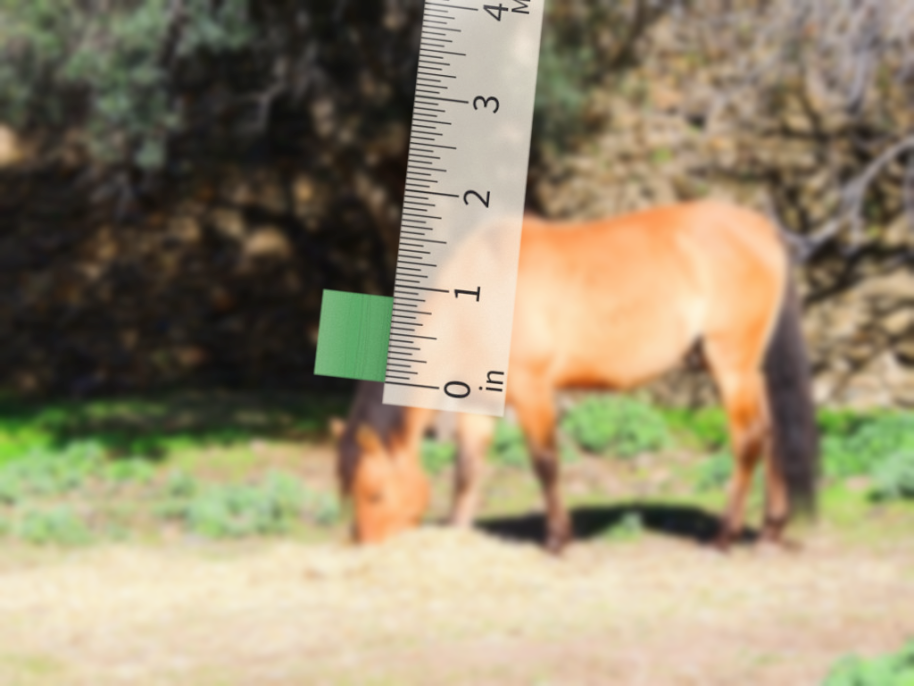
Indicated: 0.875 (in)
